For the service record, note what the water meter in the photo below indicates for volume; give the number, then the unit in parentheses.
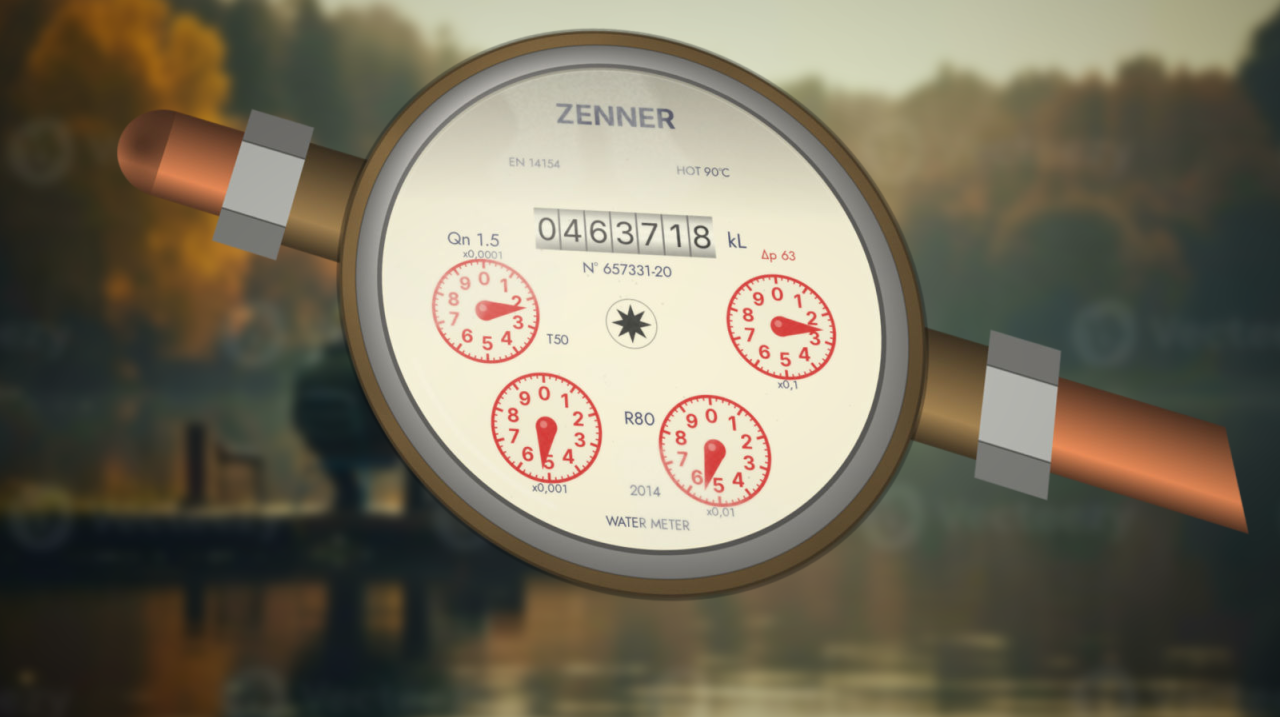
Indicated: 463718.2552 (kL)
